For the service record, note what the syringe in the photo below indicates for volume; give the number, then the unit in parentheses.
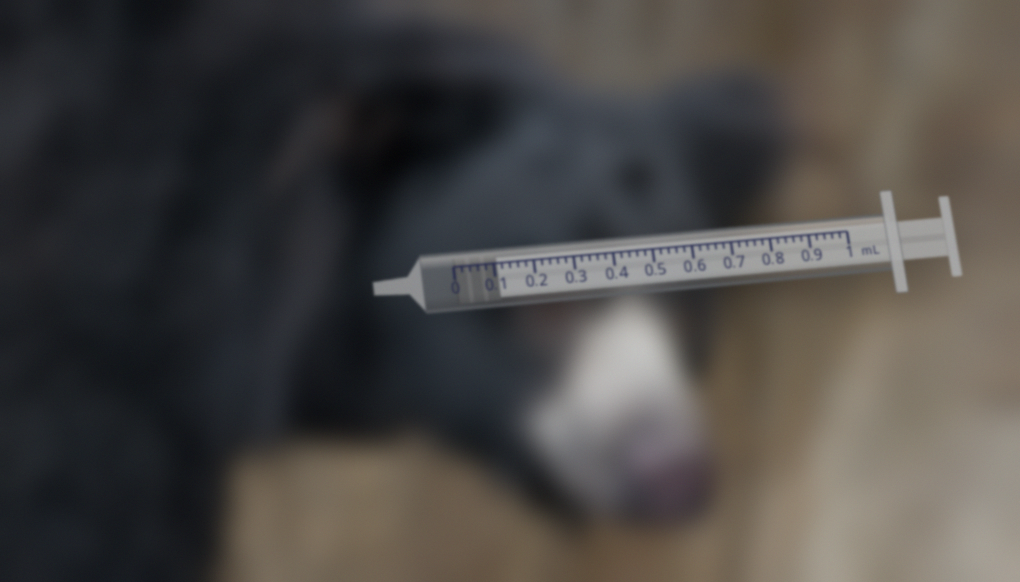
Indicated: 0 (mL)
